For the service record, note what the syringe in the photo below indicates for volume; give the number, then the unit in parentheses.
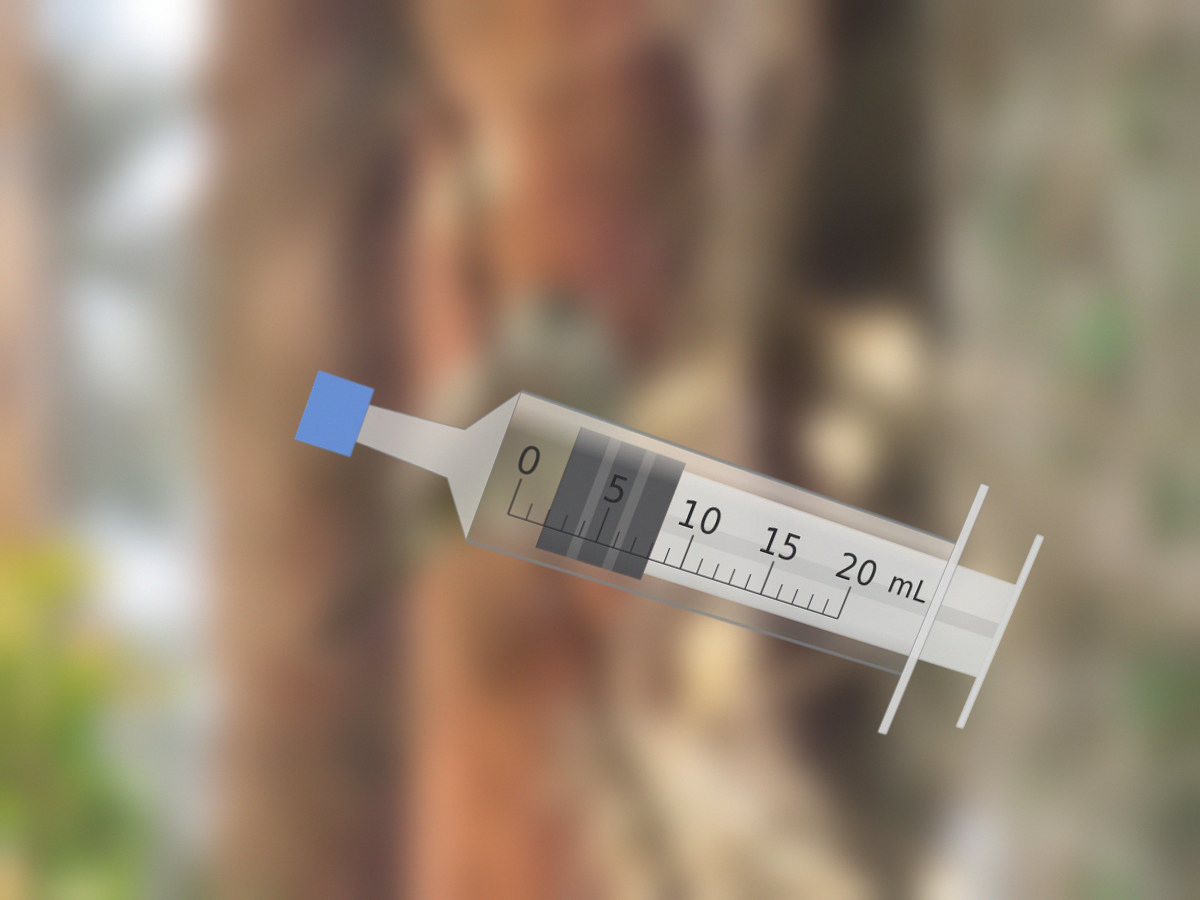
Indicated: 2 (mL)
